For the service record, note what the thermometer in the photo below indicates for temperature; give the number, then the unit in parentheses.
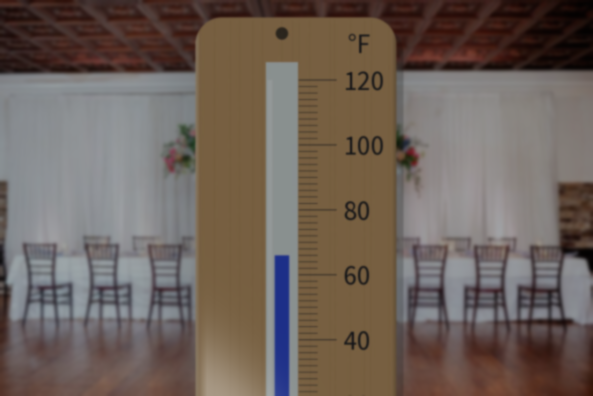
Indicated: 66 (°F)
